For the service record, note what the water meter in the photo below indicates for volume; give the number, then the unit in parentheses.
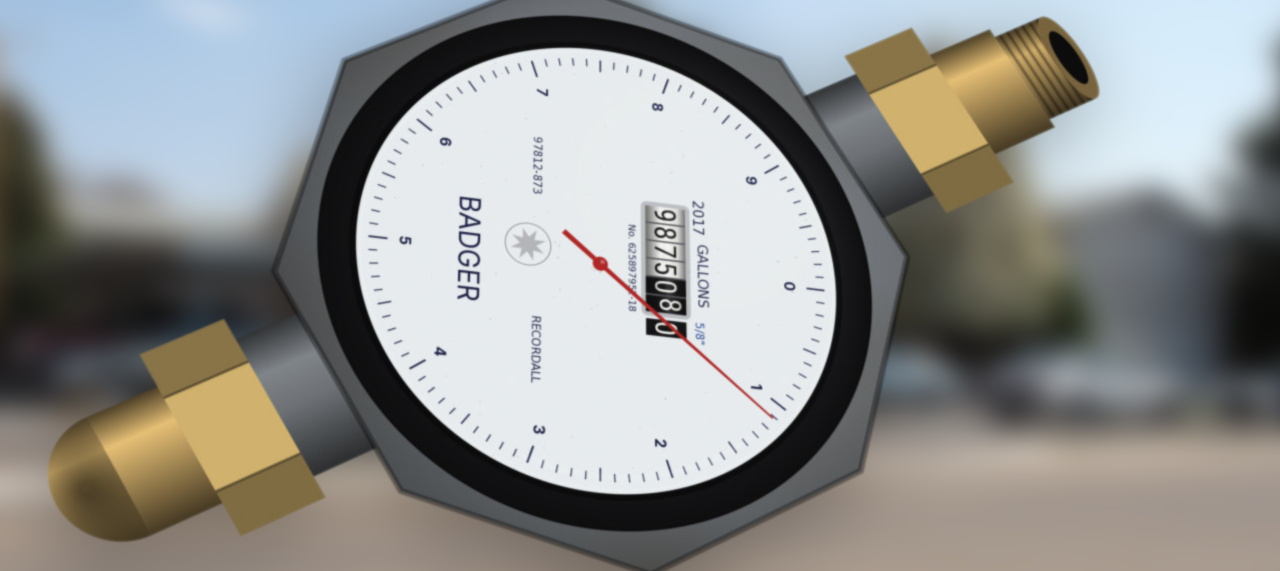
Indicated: 9875081.1 (gal)
